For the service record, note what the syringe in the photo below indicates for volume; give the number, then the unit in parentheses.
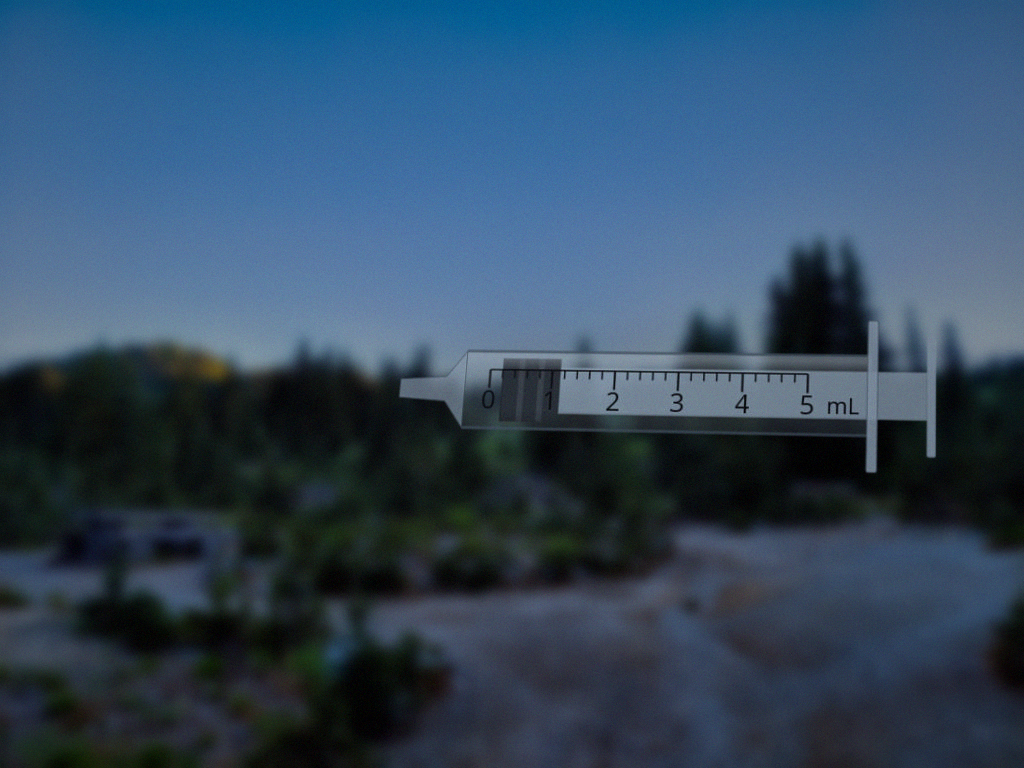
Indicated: 0.2 (mL)
